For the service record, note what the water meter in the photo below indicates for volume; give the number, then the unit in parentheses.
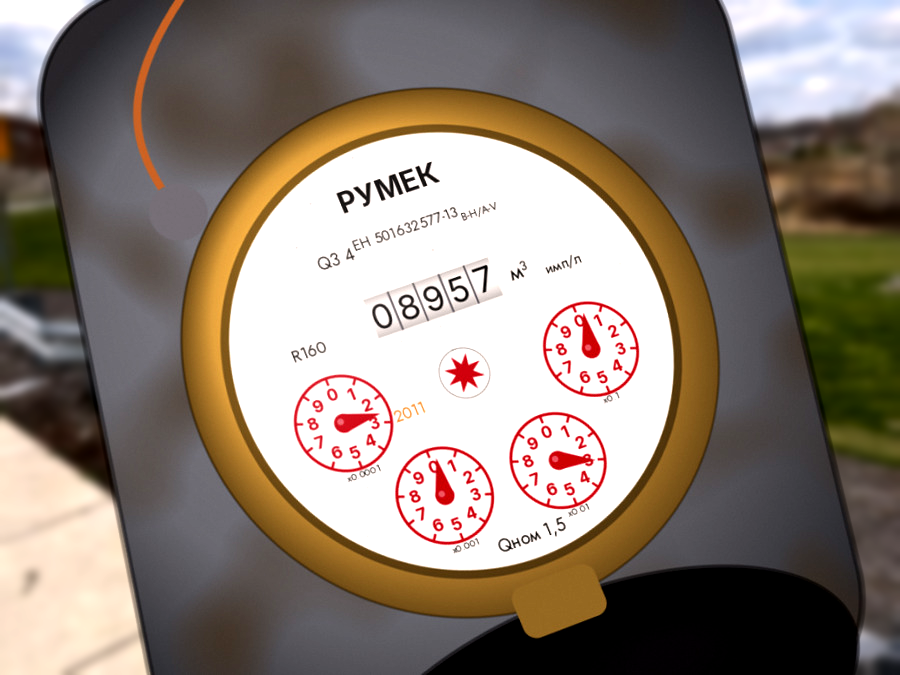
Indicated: 8957.0302 (m³)
